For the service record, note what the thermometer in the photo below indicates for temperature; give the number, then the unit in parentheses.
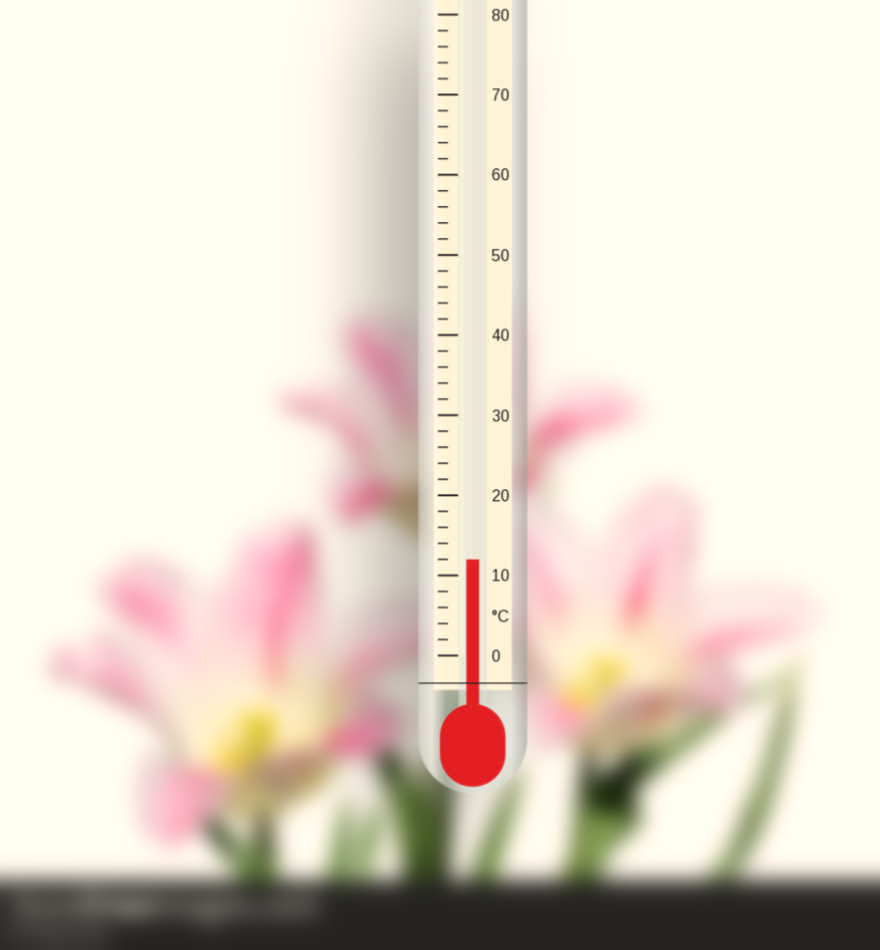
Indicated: 12 (°C)
